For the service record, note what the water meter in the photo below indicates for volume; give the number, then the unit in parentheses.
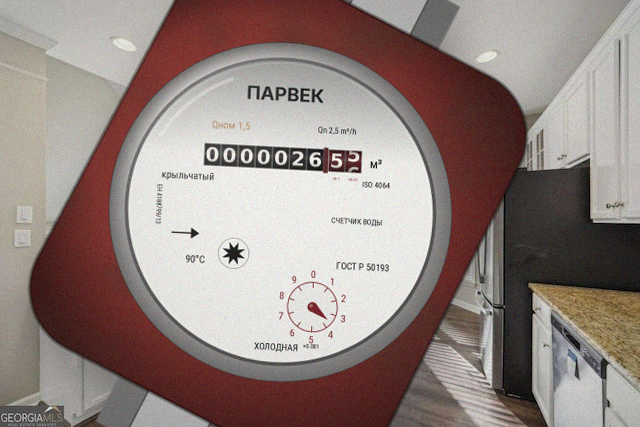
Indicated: 26.553 (m³)
